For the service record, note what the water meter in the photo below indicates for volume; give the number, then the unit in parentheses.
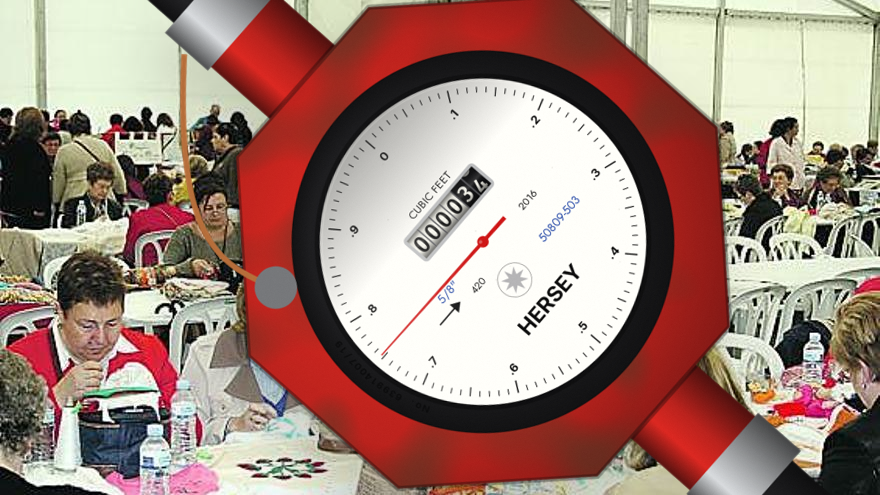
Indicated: 33.75 (ft³)
